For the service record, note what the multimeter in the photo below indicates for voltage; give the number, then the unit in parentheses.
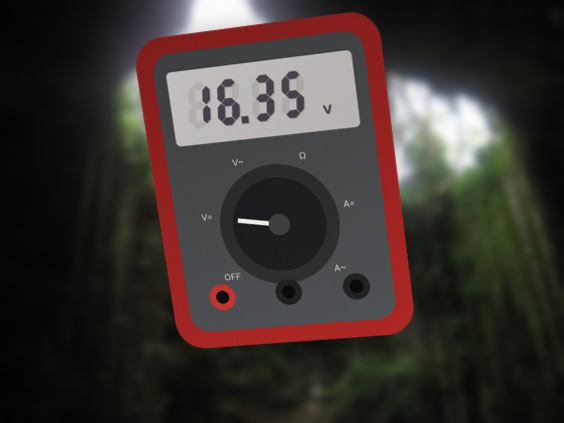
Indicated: 16.35 (V)
